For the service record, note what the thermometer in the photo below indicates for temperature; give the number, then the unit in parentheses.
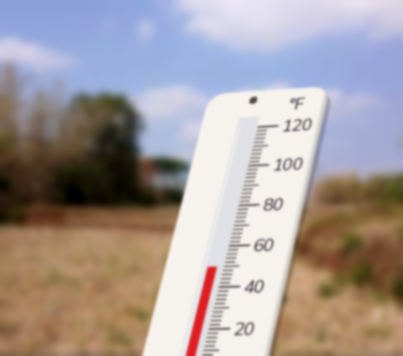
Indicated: 50 (°F)
